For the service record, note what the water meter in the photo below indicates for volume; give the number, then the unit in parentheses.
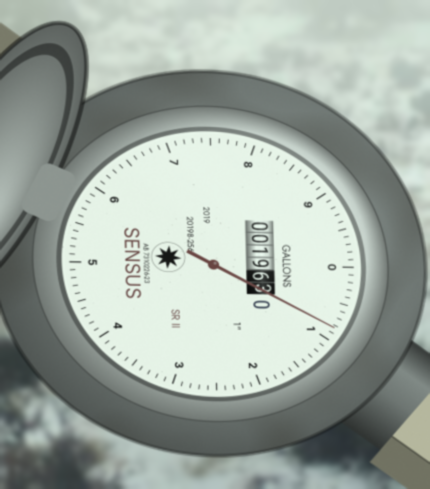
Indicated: 19630.8 (gal)
